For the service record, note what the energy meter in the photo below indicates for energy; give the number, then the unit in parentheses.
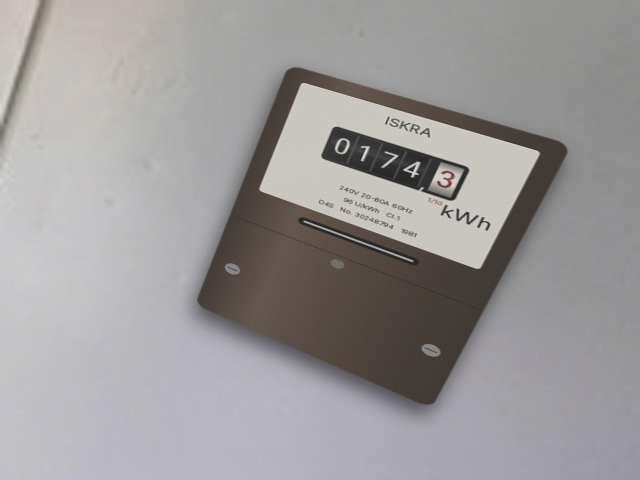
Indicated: 174.3 (kWh)
